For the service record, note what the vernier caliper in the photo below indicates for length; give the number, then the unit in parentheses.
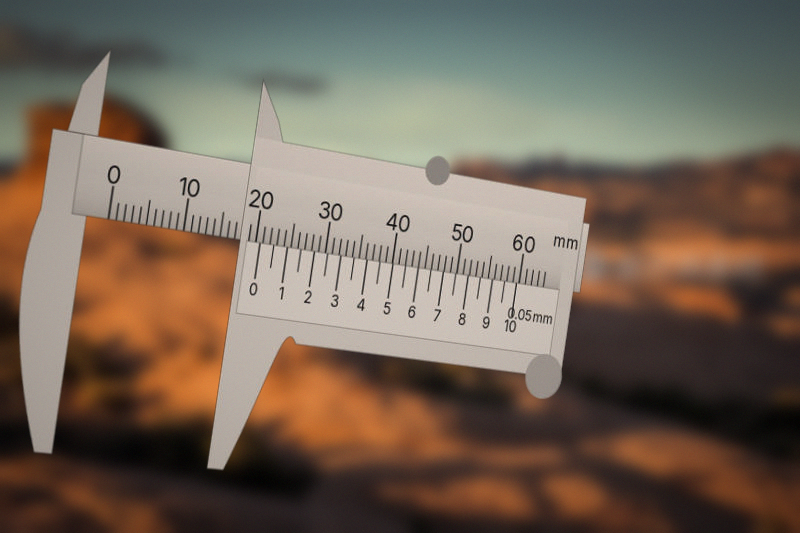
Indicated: 20.6 (mm)
